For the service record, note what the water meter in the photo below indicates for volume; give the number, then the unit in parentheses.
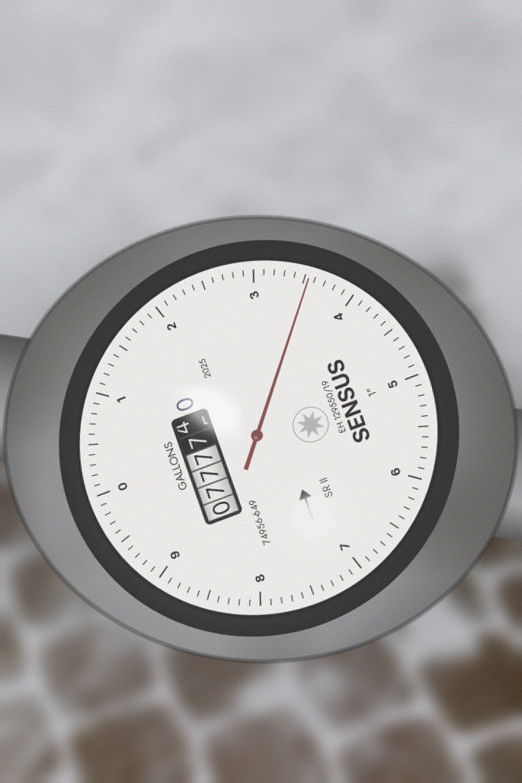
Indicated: 777743.5 (gal)
